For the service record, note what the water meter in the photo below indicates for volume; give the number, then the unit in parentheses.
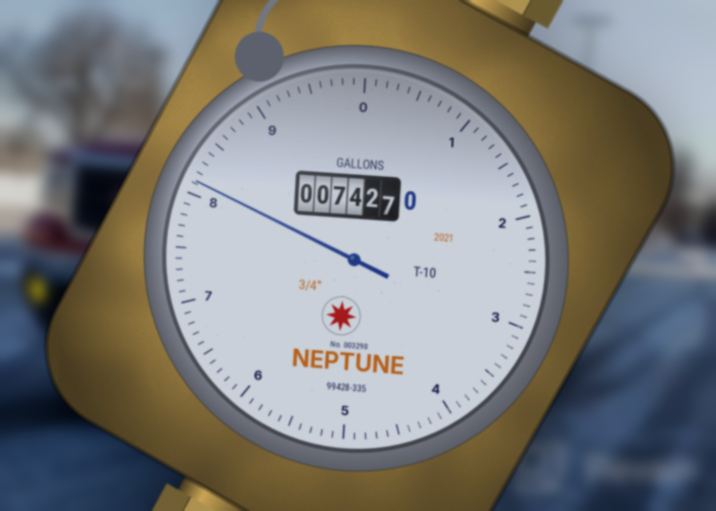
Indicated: 74268.1 (gal)
